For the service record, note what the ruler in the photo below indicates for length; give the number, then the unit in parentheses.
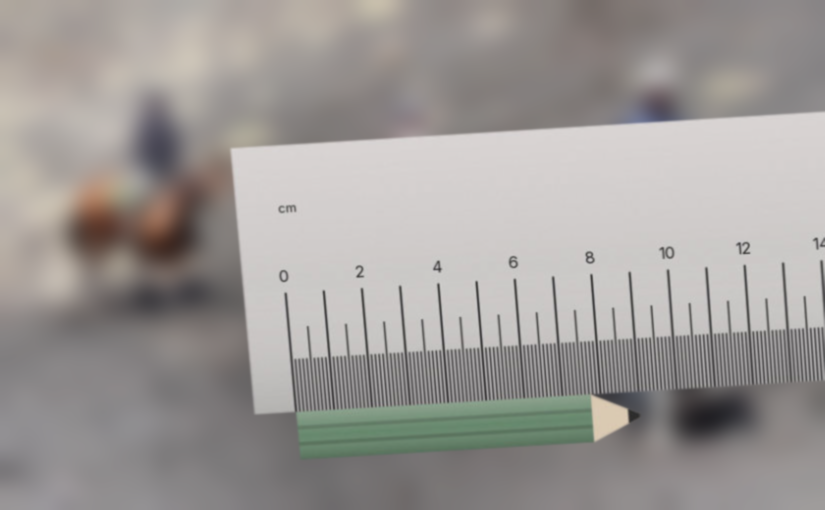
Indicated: 9 (cm)
